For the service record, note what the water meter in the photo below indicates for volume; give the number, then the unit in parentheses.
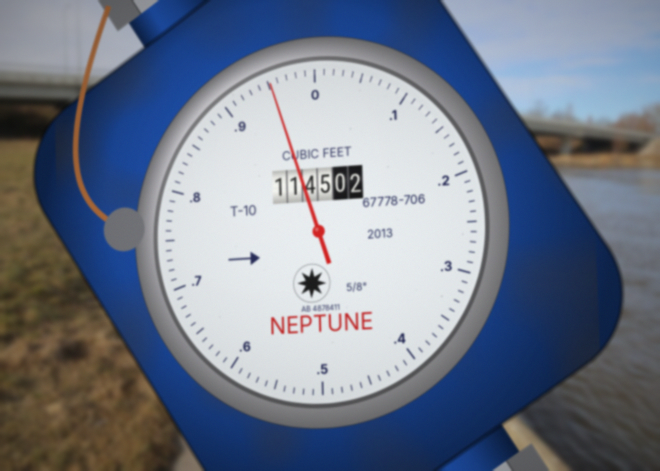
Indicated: 114501.95 (ft³)
